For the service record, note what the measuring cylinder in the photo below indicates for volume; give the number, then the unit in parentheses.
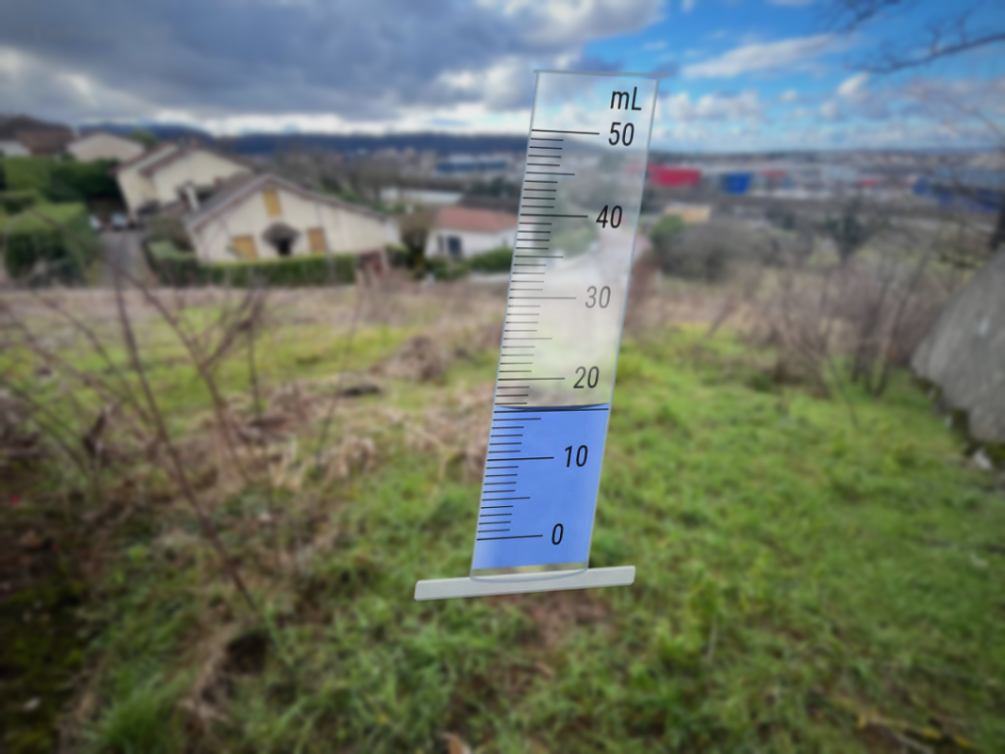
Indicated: 16 (mL)
